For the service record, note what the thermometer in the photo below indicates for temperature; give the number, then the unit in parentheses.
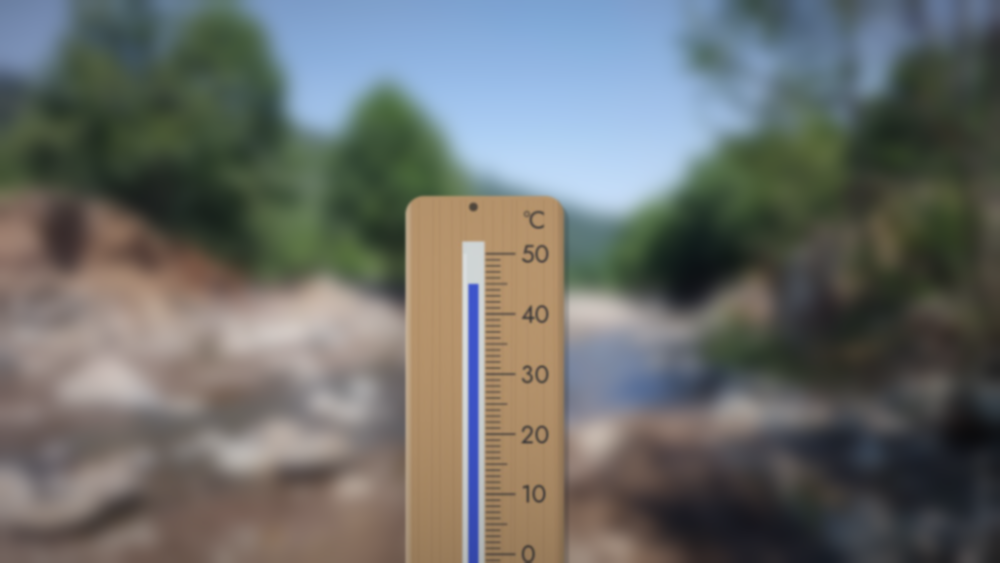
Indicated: 45 (°C)
